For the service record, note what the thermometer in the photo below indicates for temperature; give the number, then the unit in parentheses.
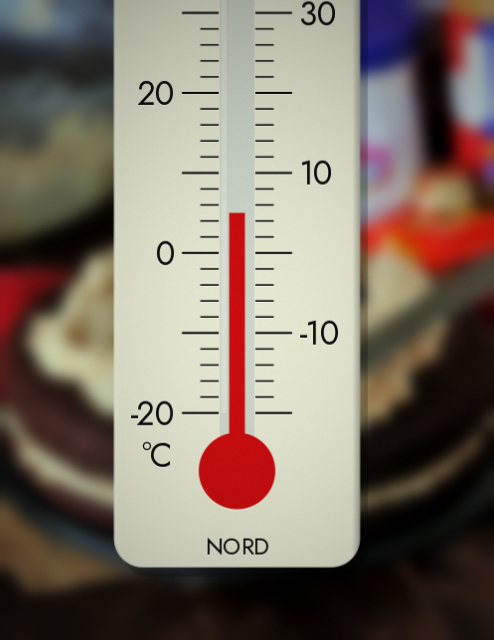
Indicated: 5 (°C)
